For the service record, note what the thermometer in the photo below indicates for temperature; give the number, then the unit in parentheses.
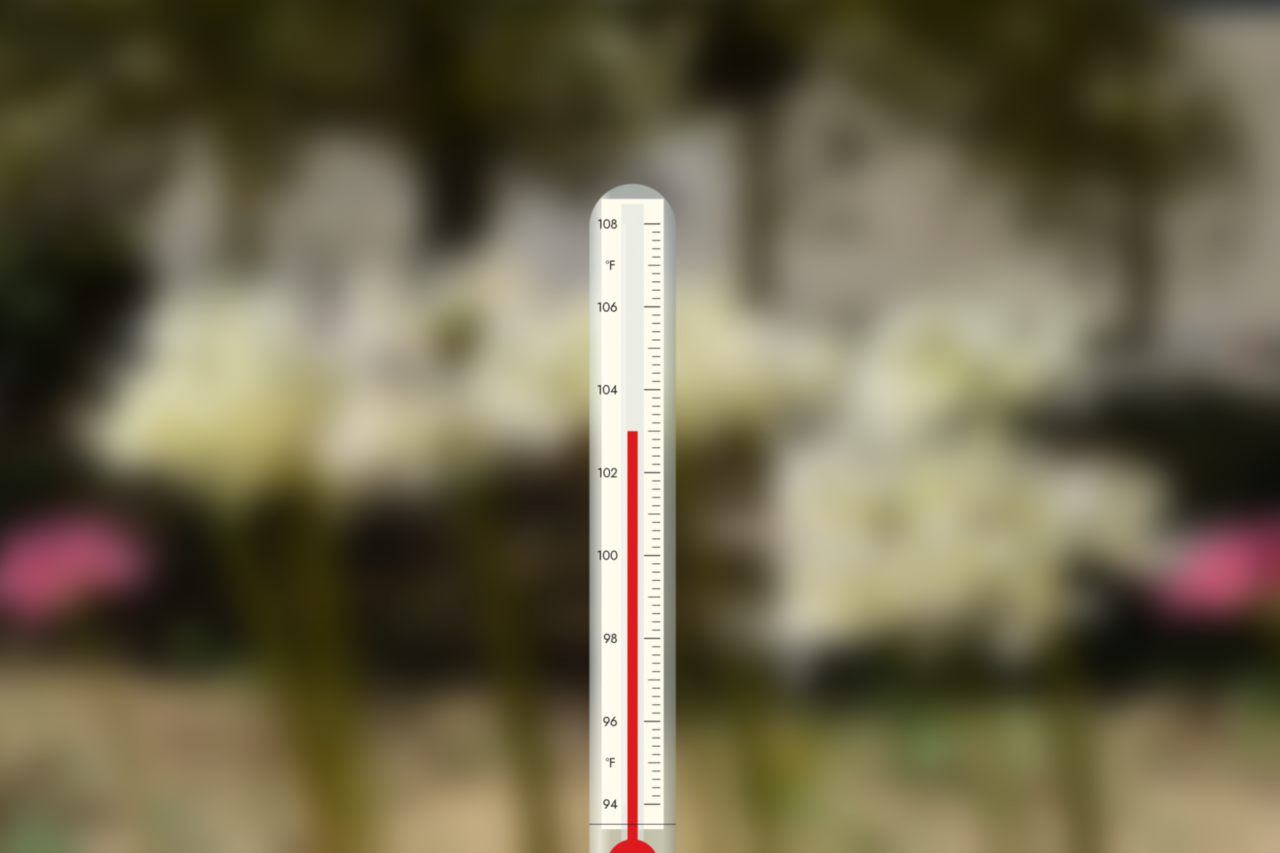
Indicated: 103 (°F)
